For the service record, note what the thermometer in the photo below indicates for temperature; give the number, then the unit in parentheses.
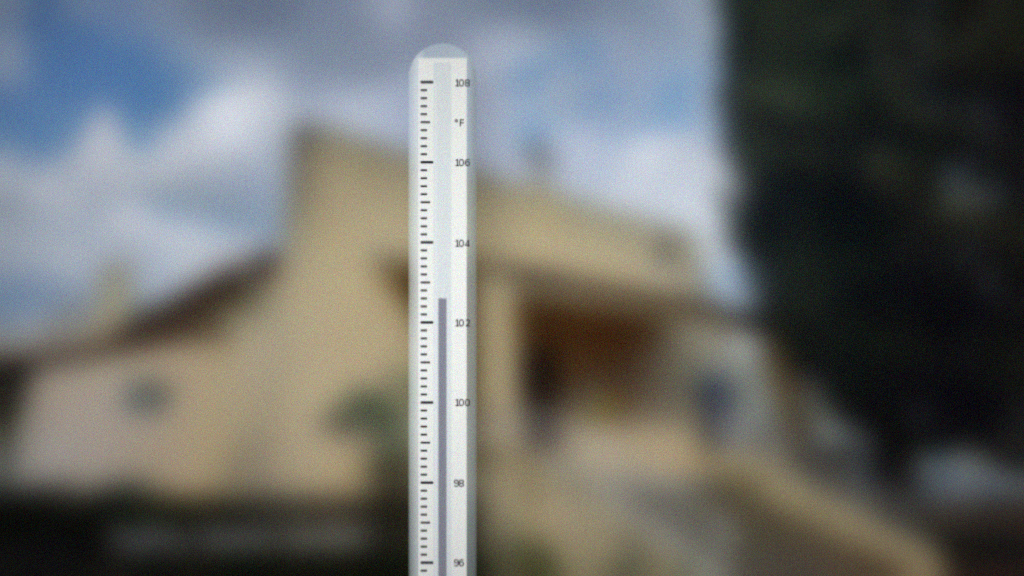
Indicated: 102.6 (°F)
